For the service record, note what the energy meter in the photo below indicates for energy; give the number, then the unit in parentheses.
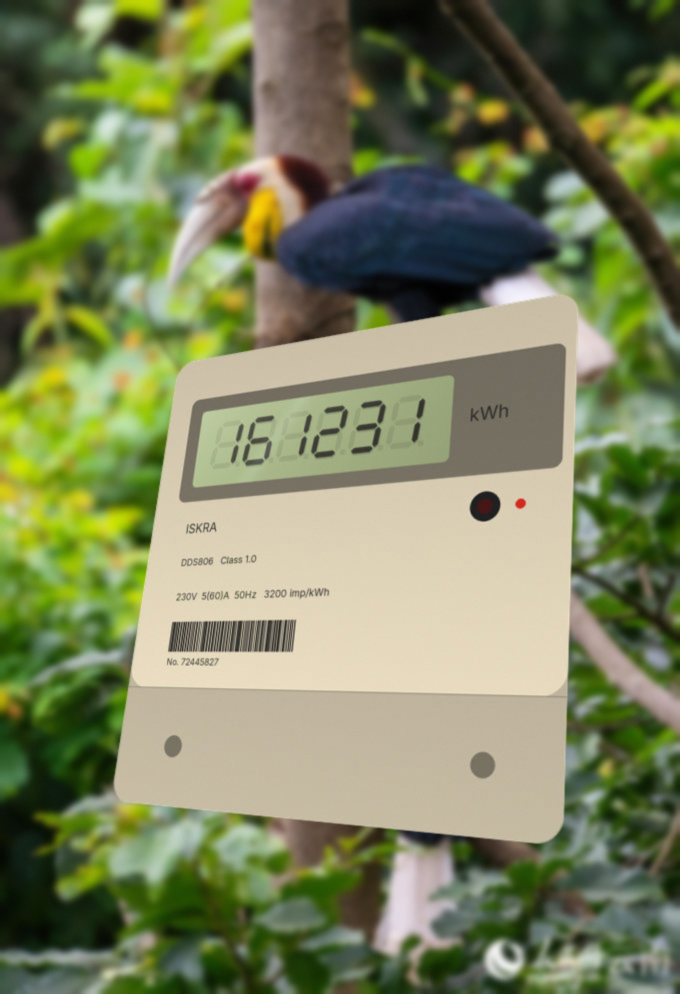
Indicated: 161231 (kWh)
